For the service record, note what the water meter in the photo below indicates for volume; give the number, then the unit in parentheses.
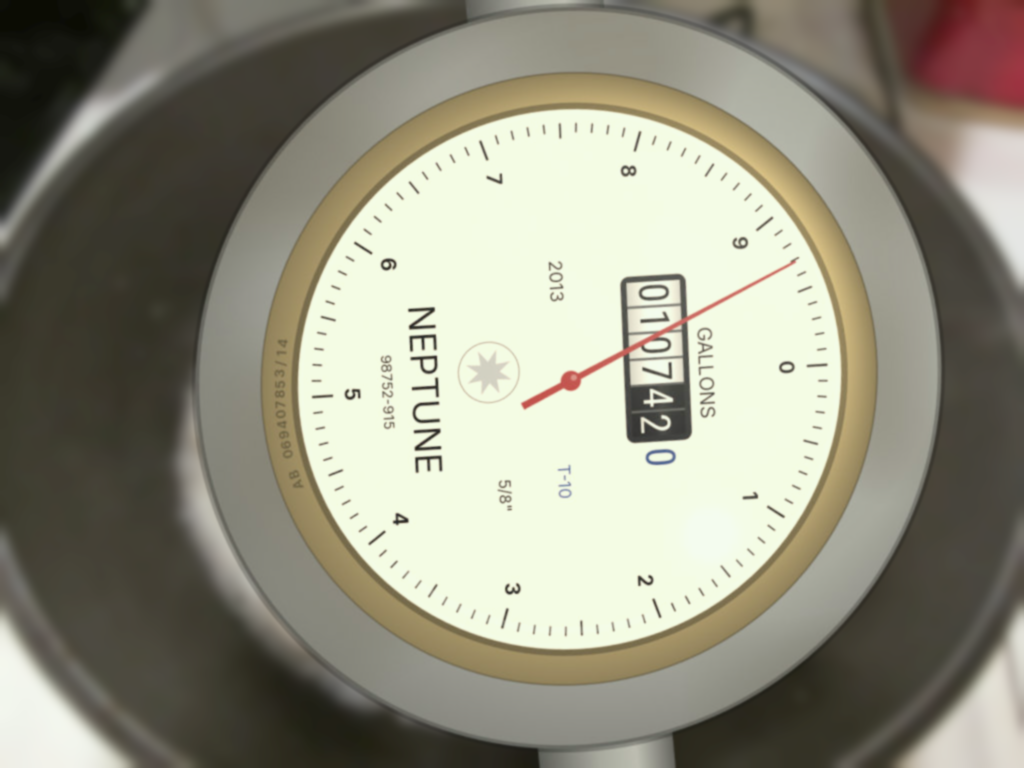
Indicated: 107419.3 (gal)
